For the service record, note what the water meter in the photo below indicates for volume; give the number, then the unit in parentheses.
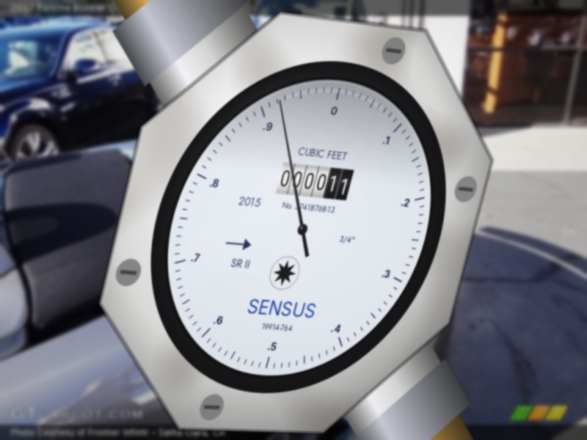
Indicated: 10.92 (ft³)
